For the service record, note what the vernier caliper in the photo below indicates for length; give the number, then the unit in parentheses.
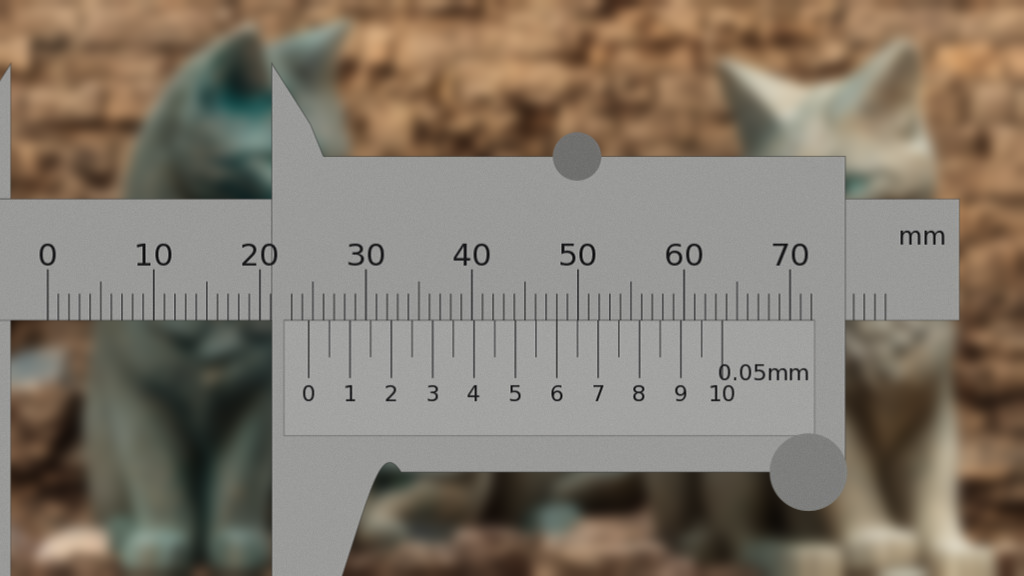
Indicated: 24.6 (mm)
